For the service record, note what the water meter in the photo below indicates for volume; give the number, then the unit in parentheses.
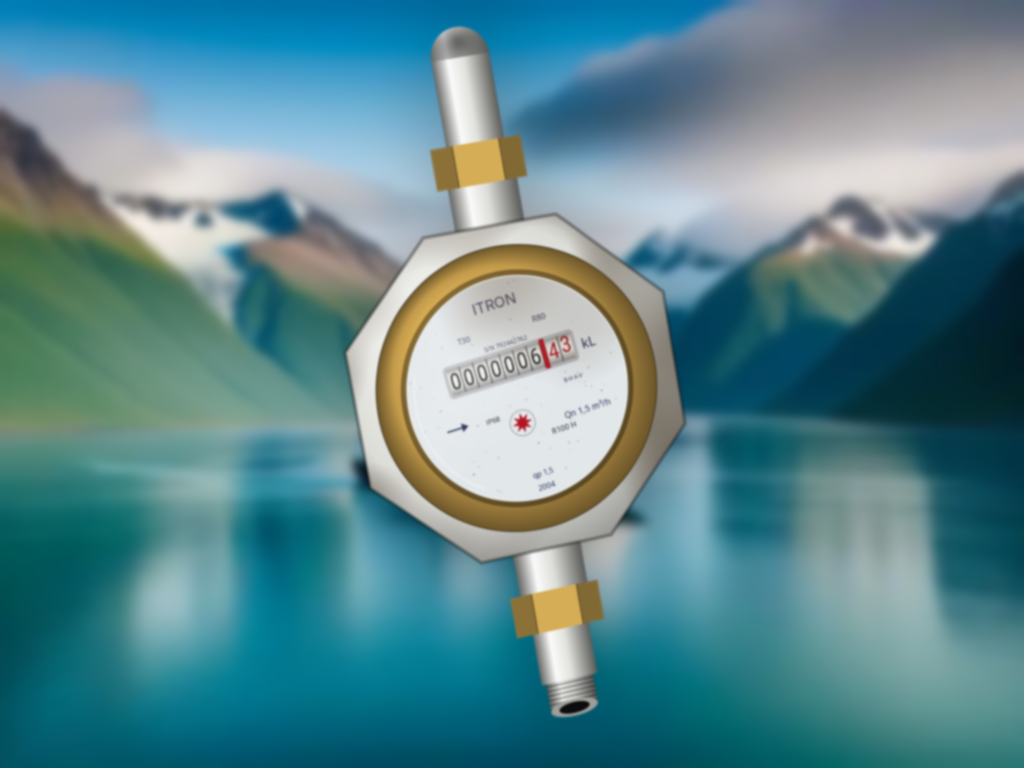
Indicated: 6.43 (kL)
